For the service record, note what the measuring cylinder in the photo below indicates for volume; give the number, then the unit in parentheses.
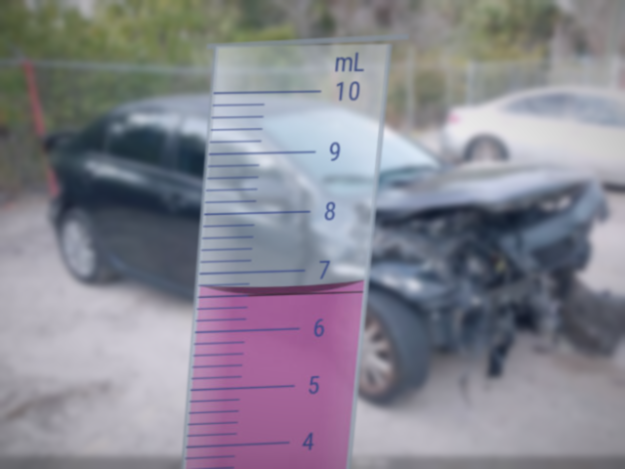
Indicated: 6.6 (mL)
